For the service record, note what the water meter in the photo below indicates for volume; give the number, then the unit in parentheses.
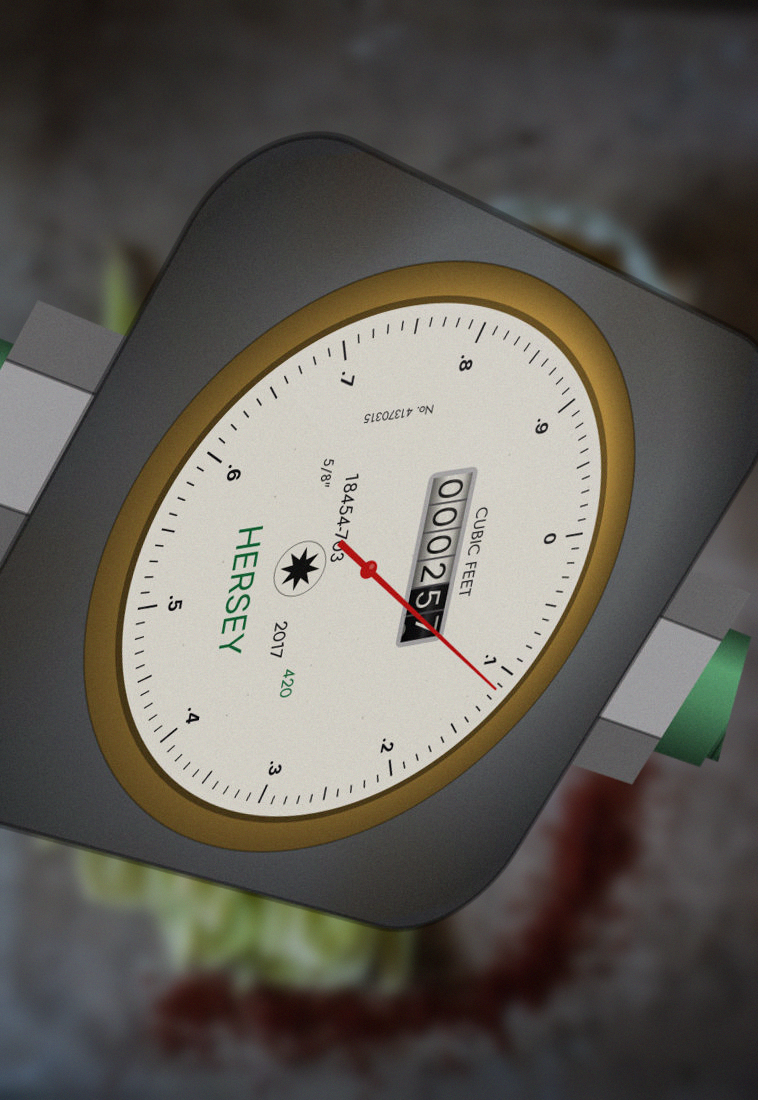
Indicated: 257.11 (ft³)
